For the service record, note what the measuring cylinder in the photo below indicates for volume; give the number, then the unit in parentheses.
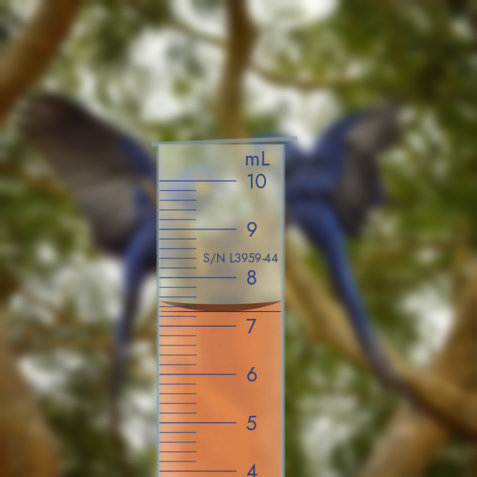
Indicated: 7.3 (mL)
